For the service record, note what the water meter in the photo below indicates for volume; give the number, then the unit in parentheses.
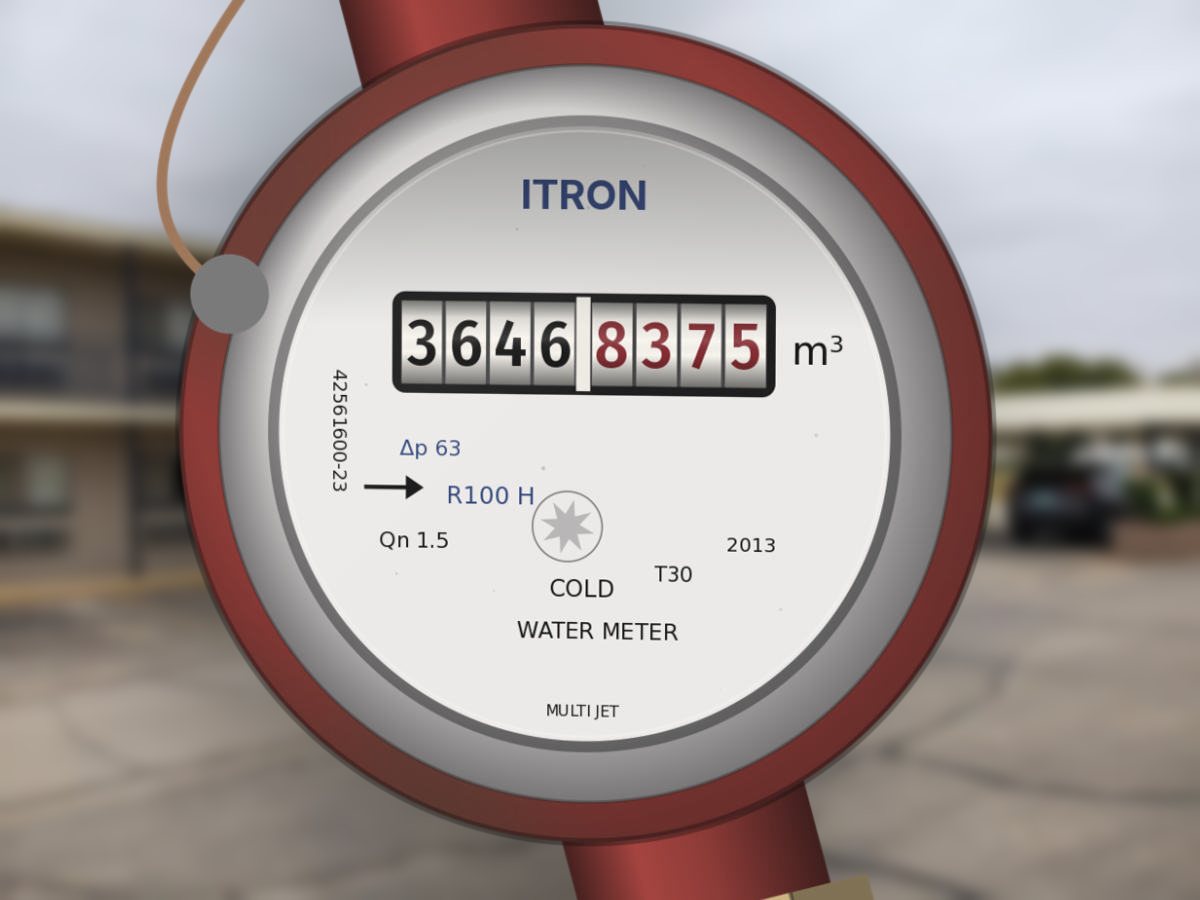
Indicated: 3646.8375 (m³)
